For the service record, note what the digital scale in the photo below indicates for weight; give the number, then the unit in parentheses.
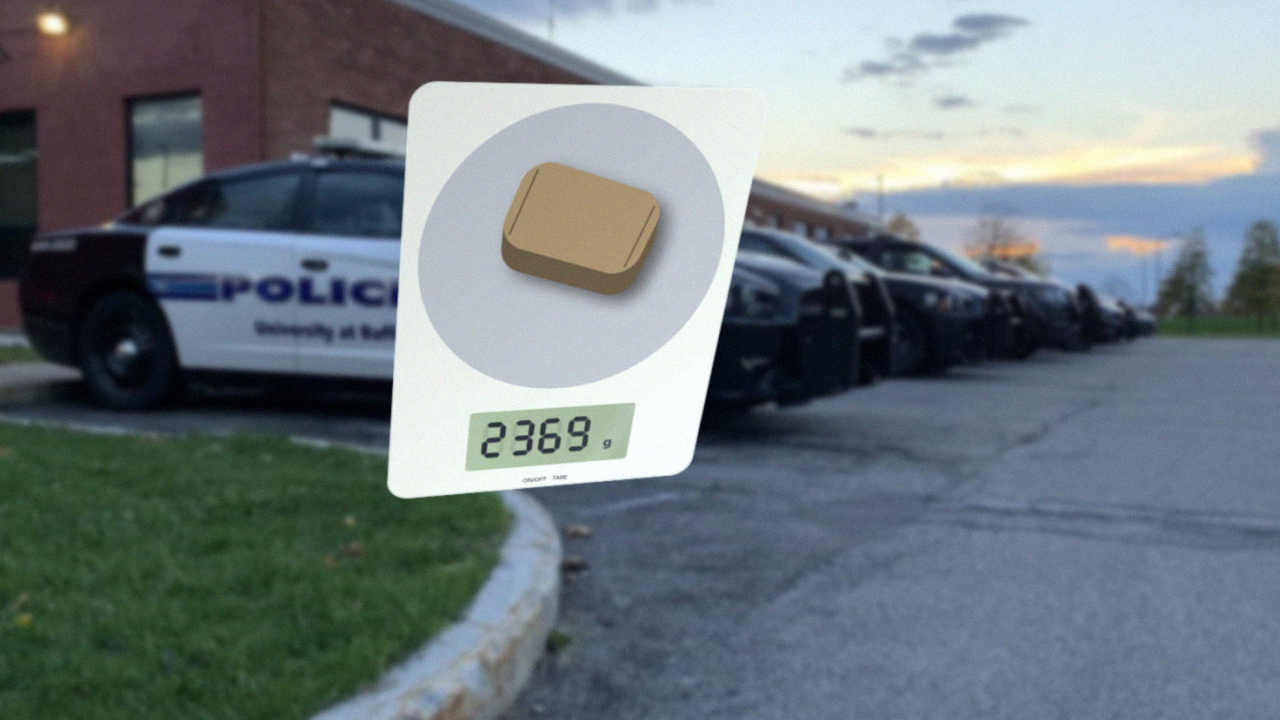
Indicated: 2369 (g)
